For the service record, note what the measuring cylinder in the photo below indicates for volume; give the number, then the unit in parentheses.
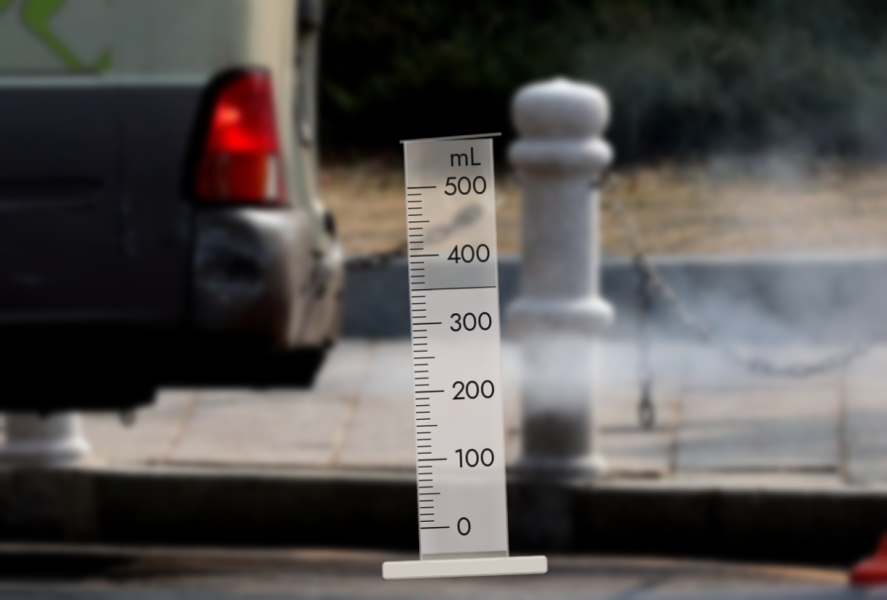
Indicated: 350 (mL)
